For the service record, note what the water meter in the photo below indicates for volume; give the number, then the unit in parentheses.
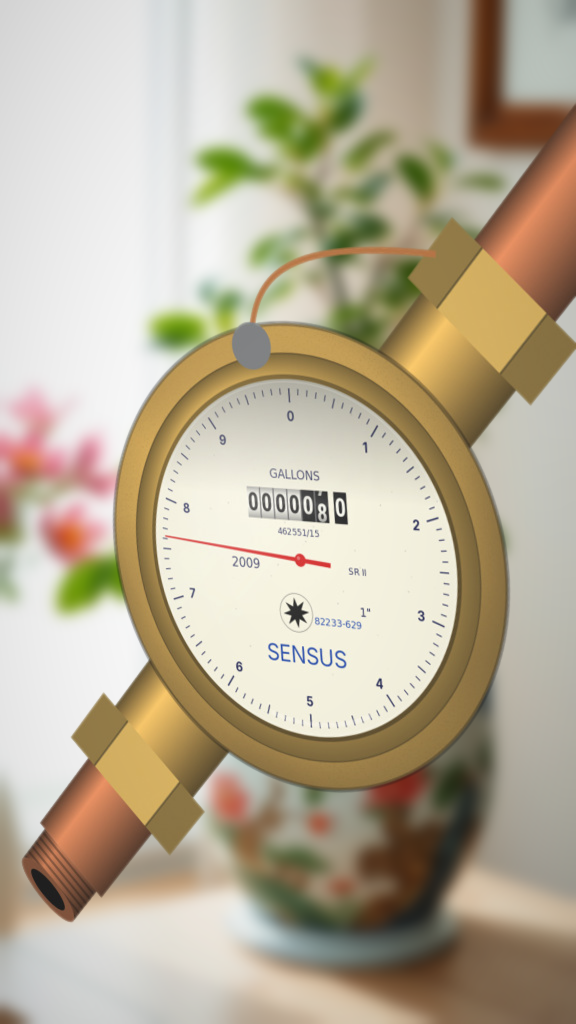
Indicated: 77.6 (gal)
